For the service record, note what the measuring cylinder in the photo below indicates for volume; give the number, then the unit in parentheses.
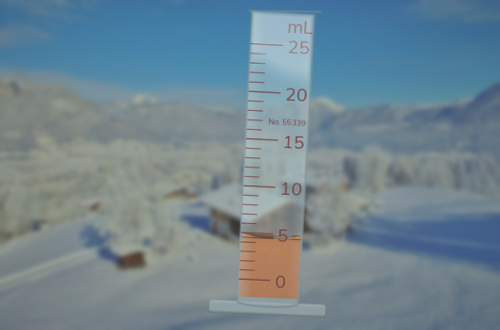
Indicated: 4.5 (mL)
